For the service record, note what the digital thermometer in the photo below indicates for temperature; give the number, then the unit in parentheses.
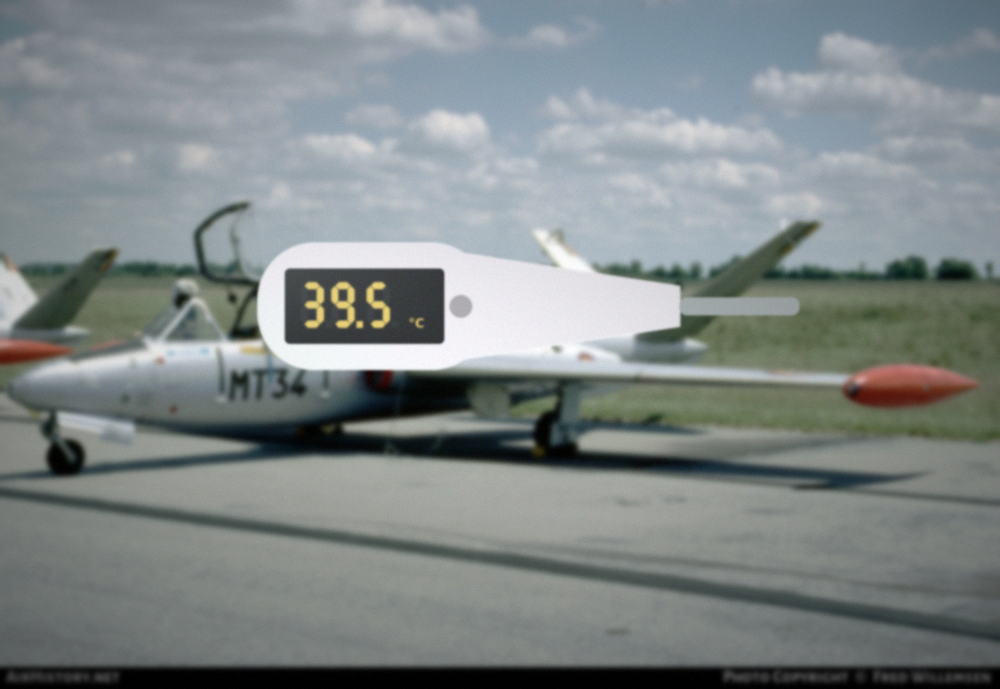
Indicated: 39.5 (°C)
